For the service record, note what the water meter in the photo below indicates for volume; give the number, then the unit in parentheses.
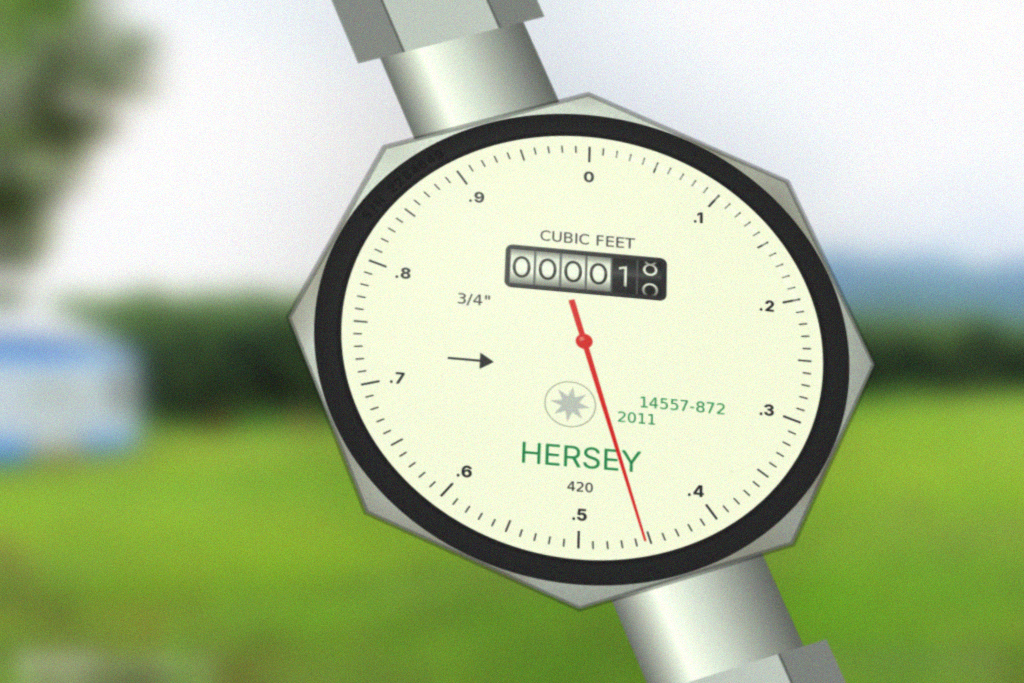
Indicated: 18.45 (ft³)
